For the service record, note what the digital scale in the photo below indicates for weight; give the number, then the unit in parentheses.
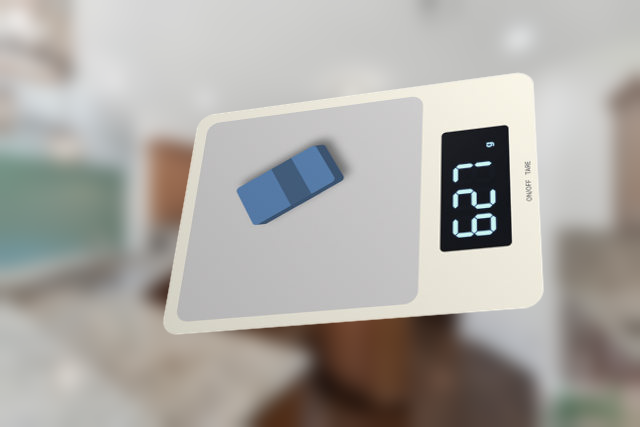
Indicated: 627 (g)
